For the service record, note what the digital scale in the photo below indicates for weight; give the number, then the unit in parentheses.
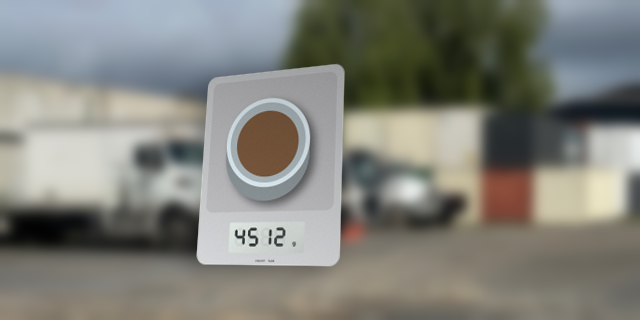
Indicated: 4512 (g)
